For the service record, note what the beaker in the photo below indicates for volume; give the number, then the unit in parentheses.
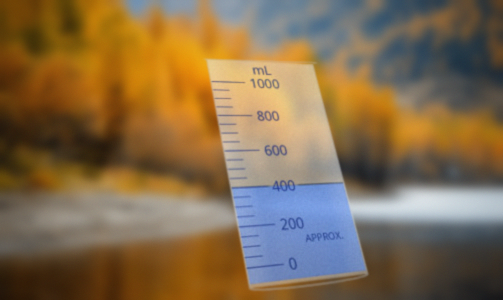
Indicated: 400 (mL)
